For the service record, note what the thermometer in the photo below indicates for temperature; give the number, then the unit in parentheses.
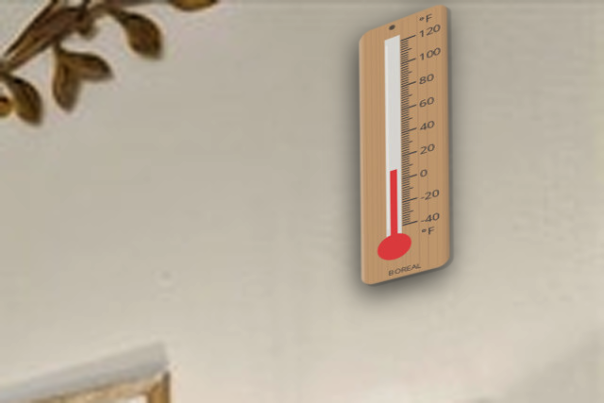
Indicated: 10 (°F)
